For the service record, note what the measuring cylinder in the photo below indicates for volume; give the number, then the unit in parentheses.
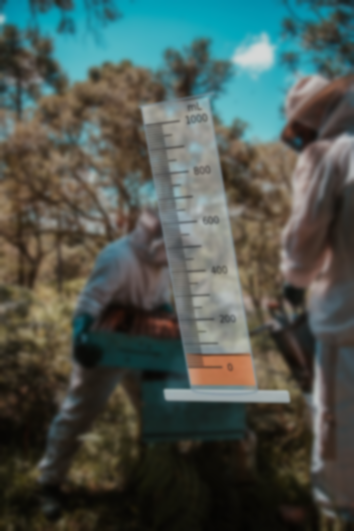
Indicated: 50 (mL)
